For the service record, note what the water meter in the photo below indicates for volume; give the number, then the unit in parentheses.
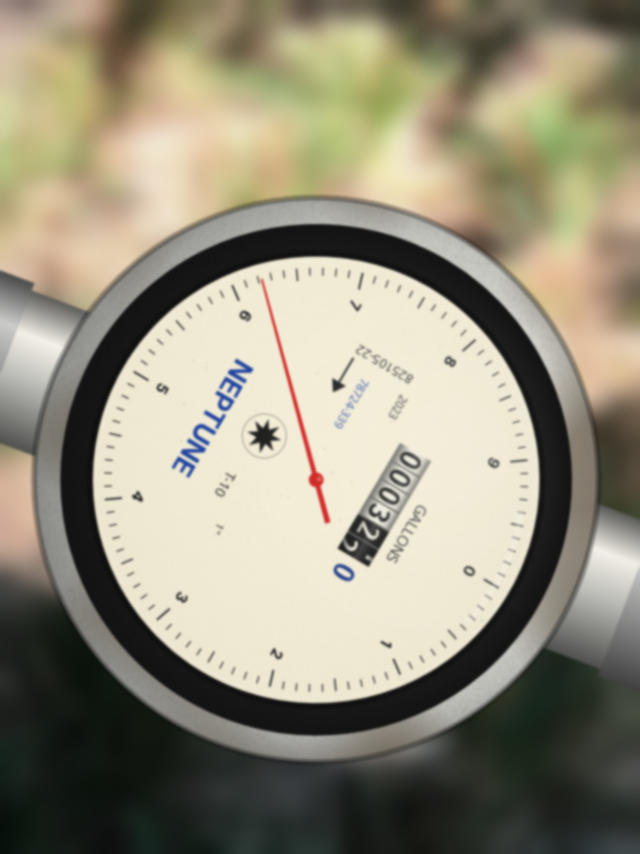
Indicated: 3216.2 (gal)
